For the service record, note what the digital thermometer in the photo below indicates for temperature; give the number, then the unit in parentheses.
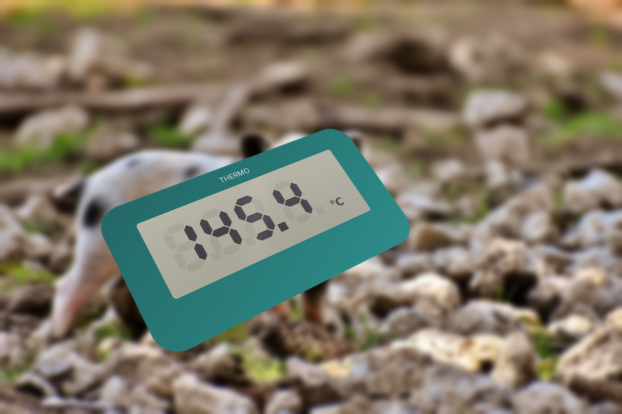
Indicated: 145.4 (°C)
